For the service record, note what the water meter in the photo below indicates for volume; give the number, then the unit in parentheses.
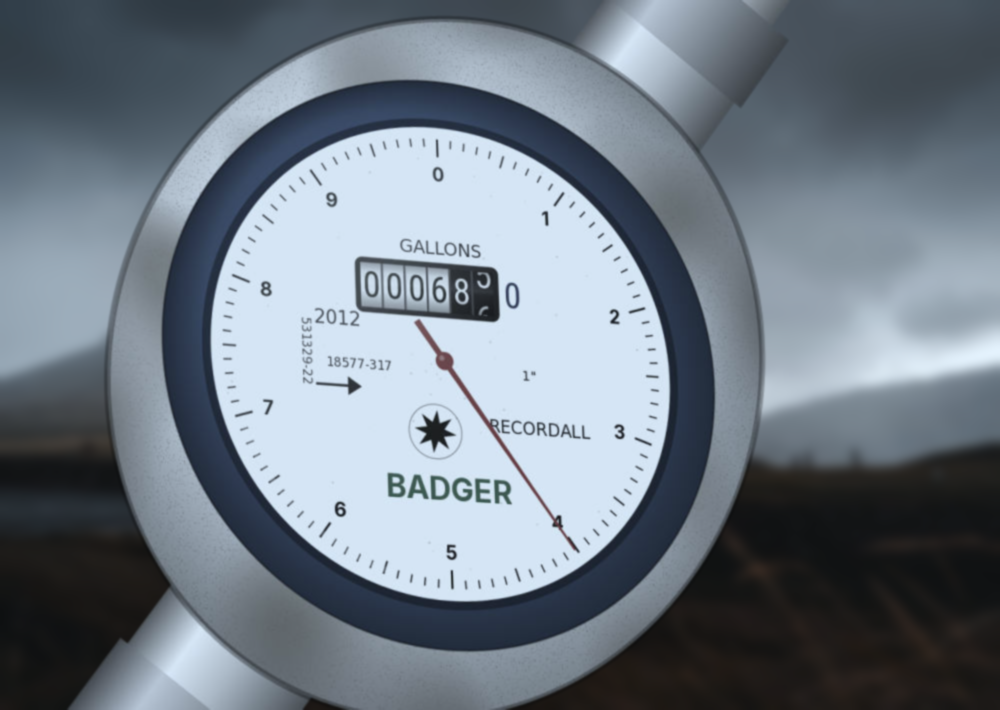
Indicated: 6854.0 (gal)
